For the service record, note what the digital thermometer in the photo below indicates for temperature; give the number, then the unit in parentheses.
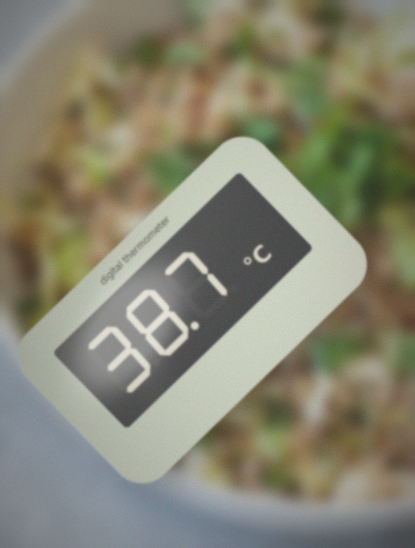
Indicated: 38.7 (°C)
